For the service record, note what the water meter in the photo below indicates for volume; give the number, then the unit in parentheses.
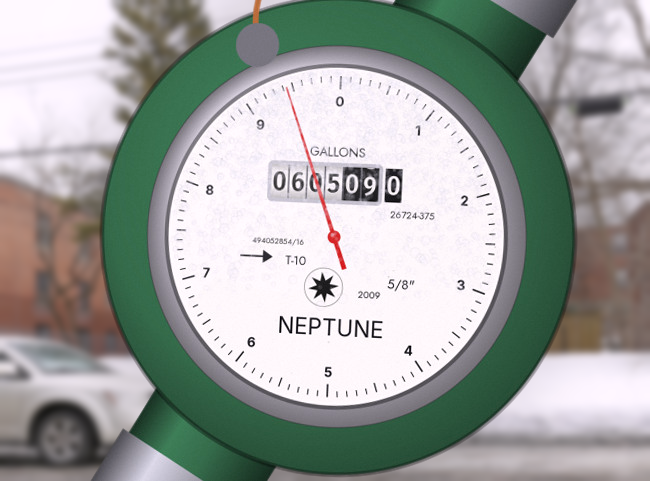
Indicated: 605089.4 (gal)
